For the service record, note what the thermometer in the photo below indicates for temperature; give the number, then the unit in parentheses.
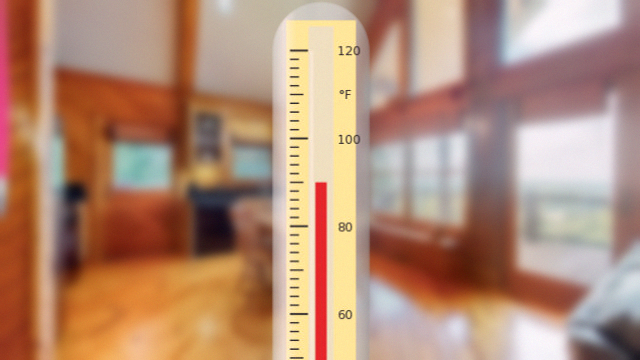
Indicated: 90 (°F)
